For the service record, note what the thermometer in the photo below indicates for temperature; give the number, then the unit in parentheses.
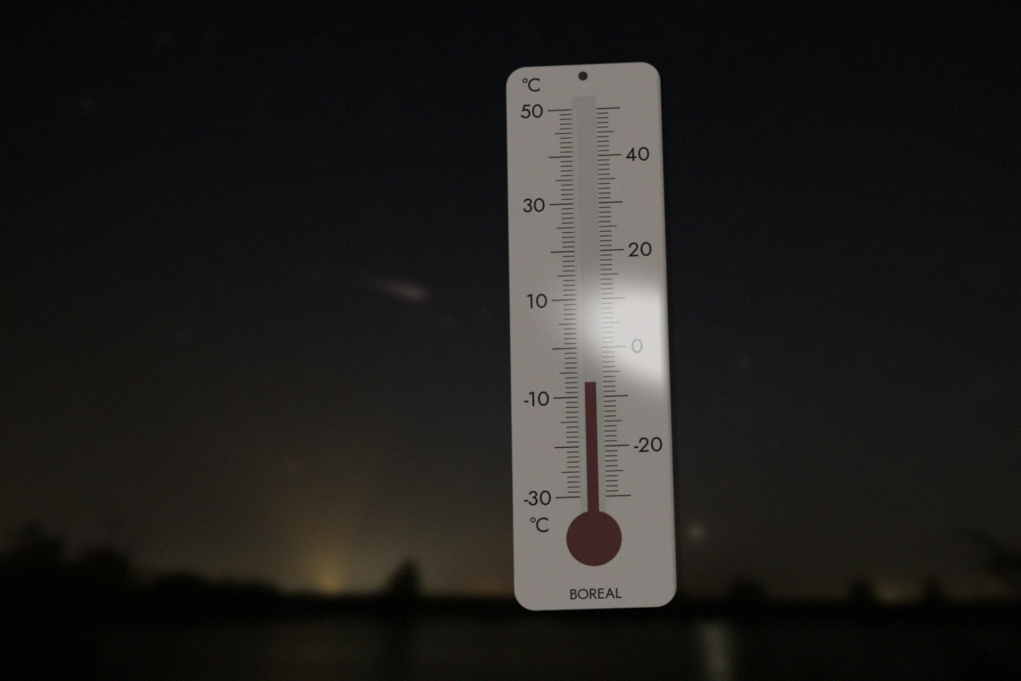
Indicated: -7 (°C)
